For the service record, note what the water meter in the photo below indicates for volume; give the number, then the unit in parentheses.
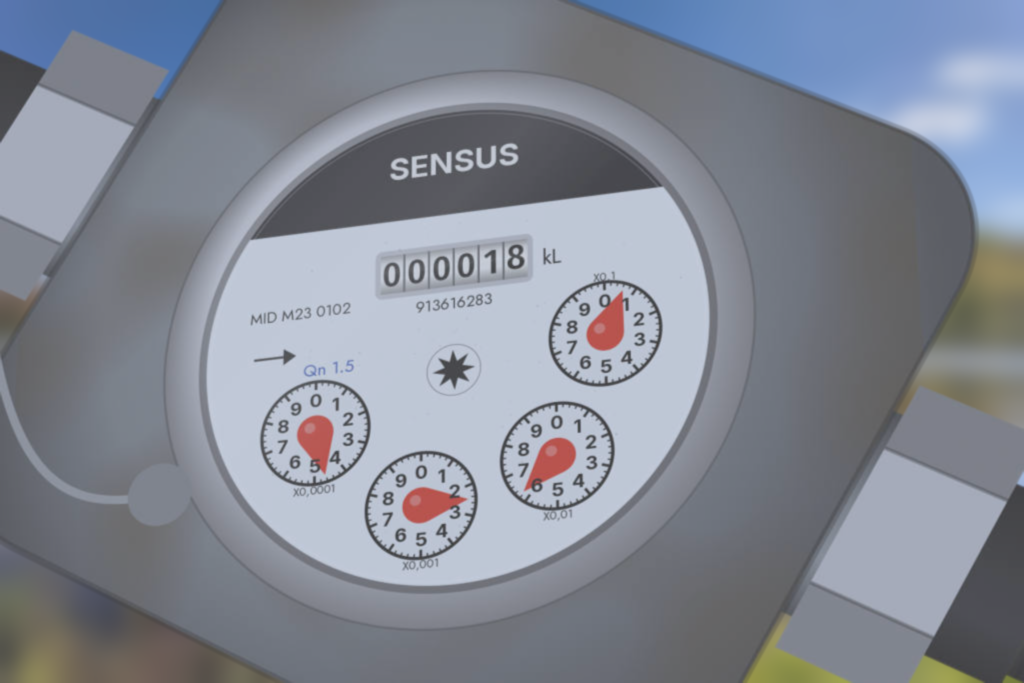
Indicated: 18.0624 (kL)
